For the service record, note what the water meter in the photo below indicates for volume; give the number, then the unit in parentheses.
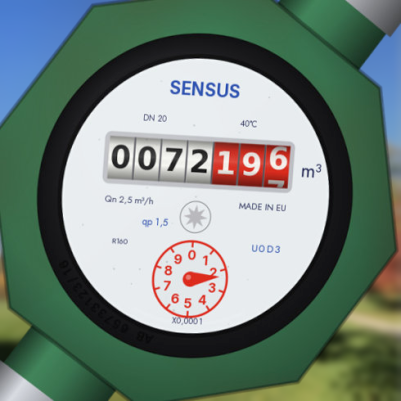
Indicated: 72.1962 (m³)
